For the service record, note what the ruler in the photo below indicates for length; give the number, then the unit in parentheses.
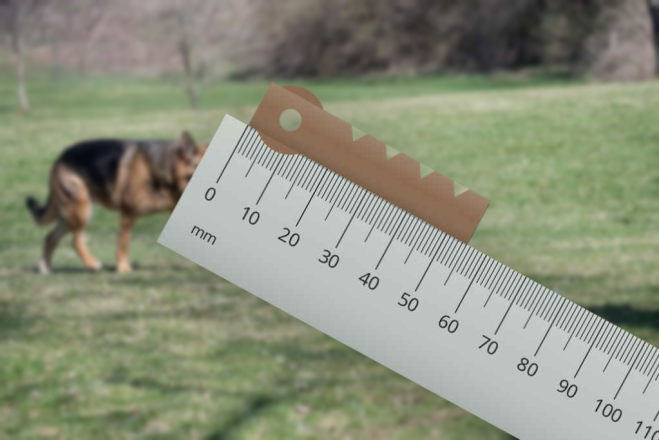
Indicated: 55 (mm)
